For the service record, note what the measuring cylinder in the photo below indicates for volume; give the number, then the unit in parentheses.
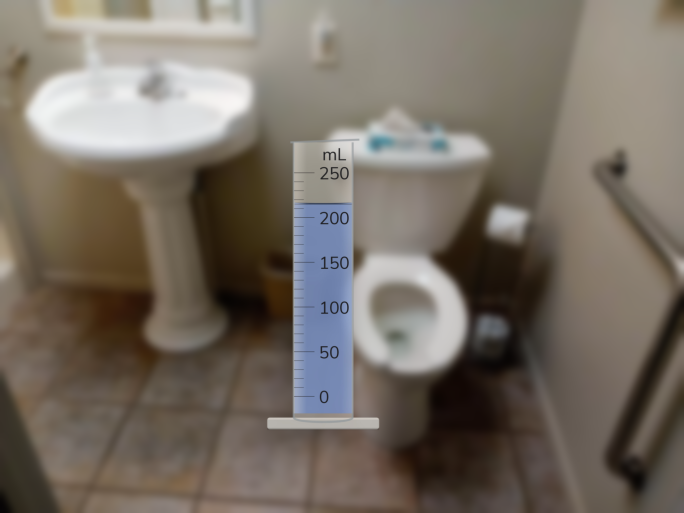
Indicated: 215 (mL)
